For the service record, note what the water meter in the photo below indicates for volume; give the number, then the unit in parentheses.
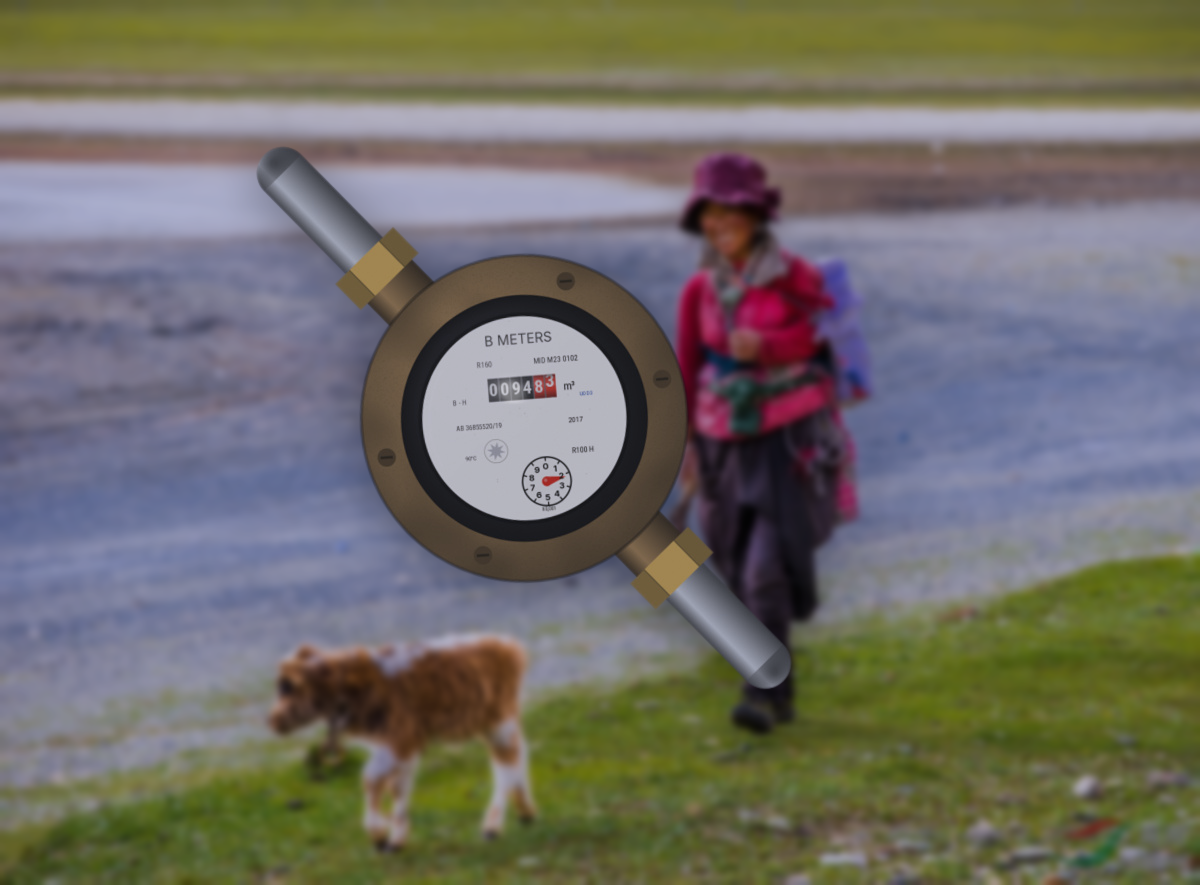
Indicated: 94.832 (m³)
